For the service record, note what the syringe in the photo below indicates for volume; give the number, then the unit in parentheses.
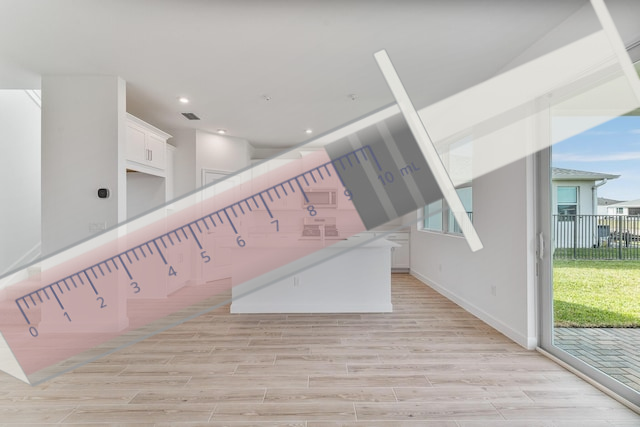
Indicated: 9 (mL)
